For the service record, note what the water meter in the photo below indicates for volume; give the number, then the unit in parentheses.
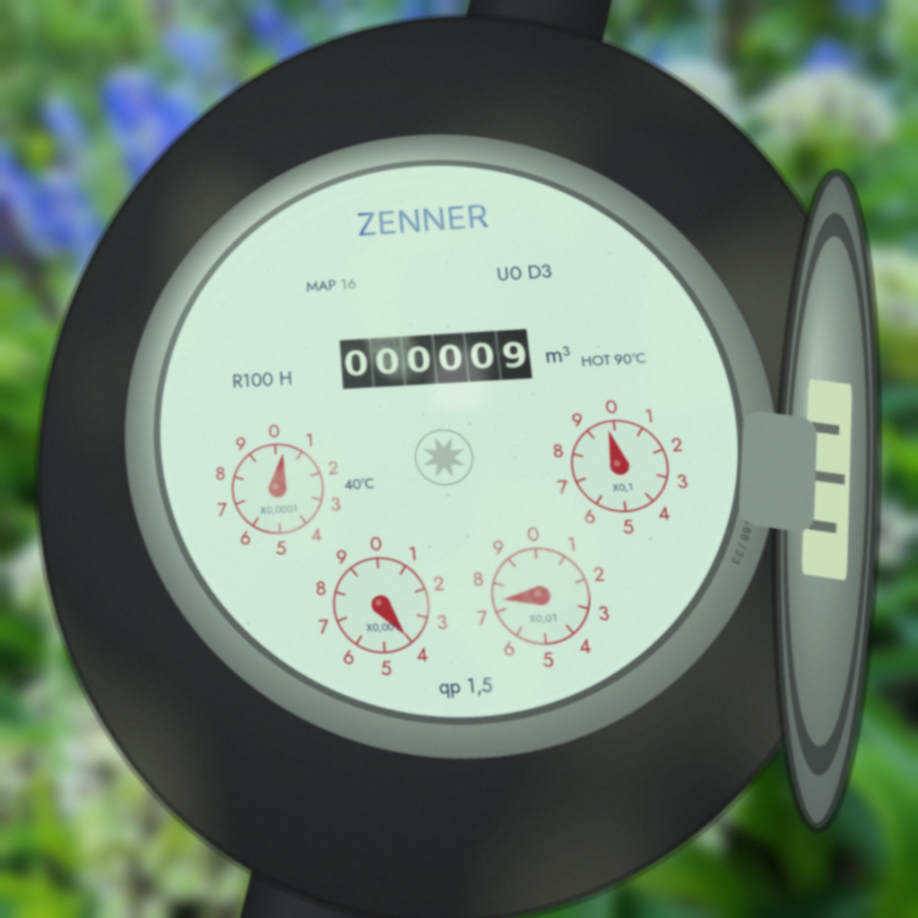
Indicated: 8.9740 (m³)
